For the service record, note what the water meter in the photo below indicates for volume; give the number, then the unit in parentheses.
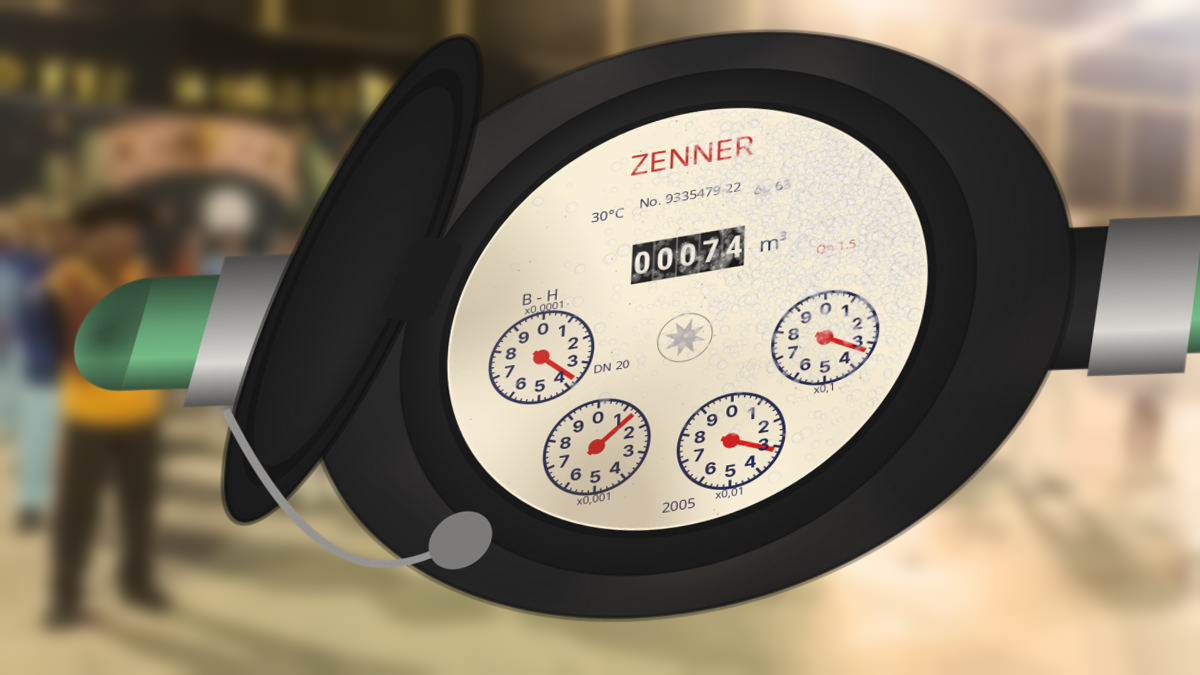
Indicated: 74.3313 (m³)
